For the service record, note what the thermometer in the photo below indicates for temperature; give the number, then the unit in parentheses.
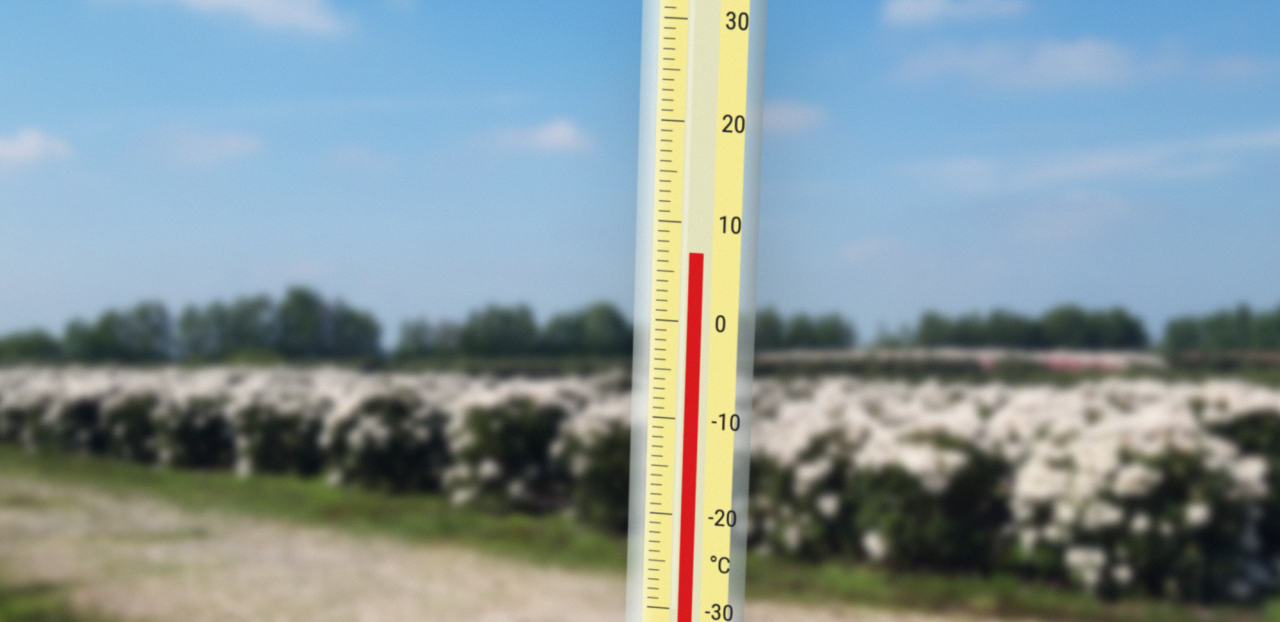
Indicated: 7 (°C)
